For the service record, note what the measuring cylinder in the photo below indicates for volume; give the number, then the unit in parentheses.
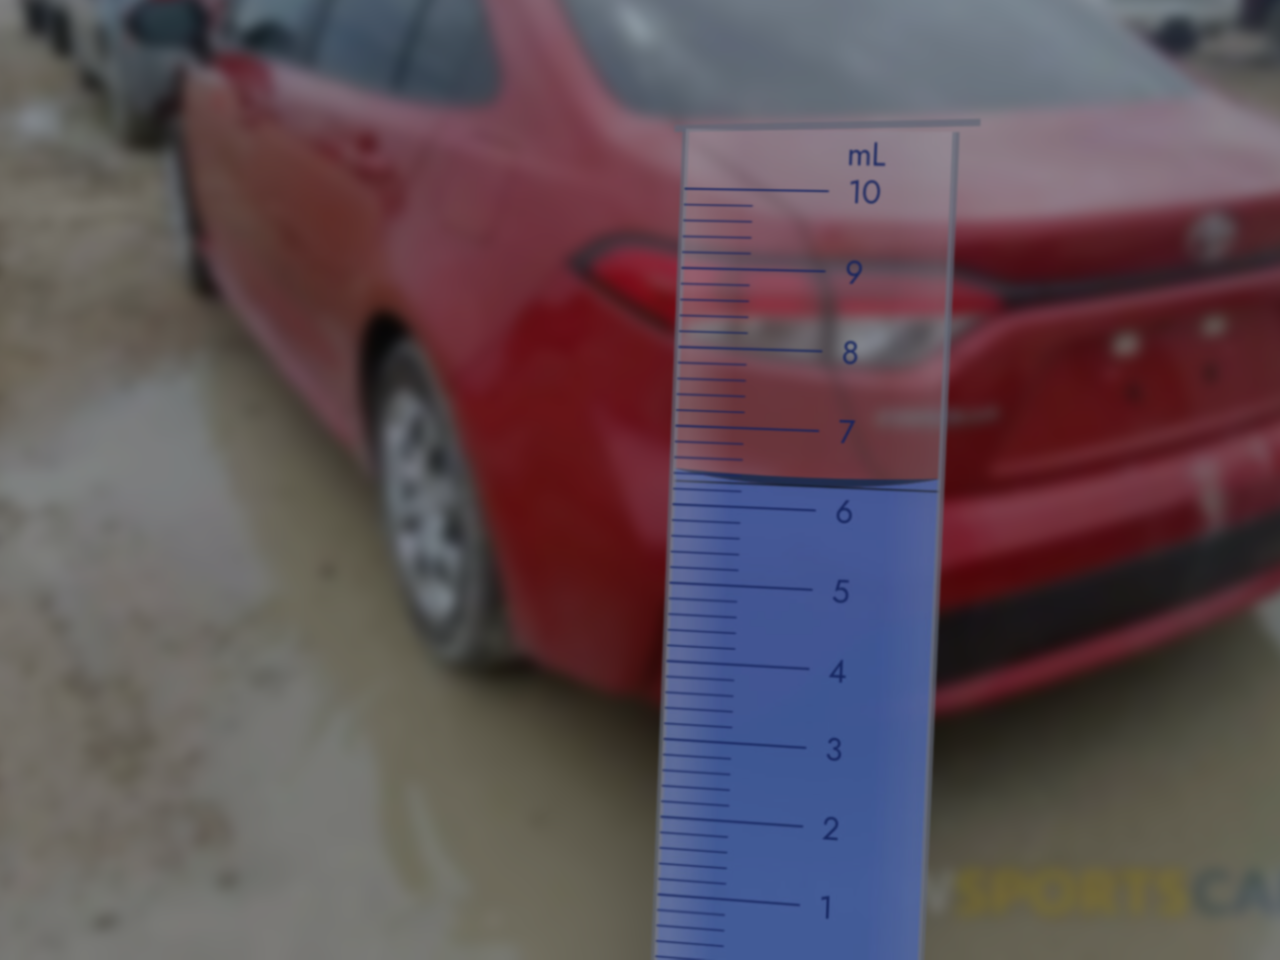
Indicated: 6.3 (mL)
